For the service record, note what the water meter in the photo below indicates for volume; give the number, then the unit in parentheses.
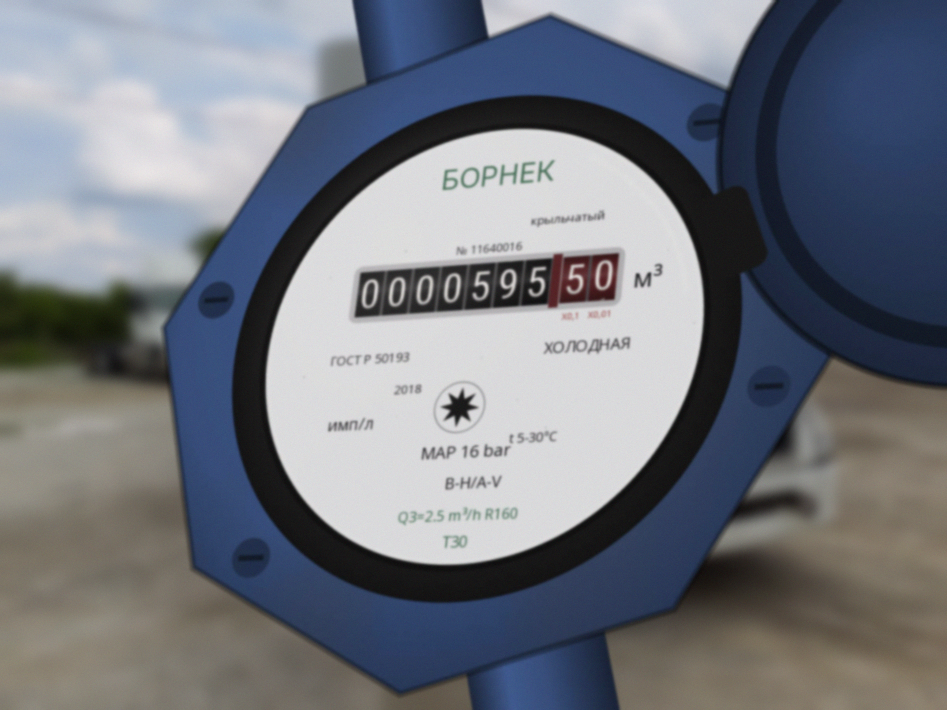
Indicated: 595.50 (m³)
